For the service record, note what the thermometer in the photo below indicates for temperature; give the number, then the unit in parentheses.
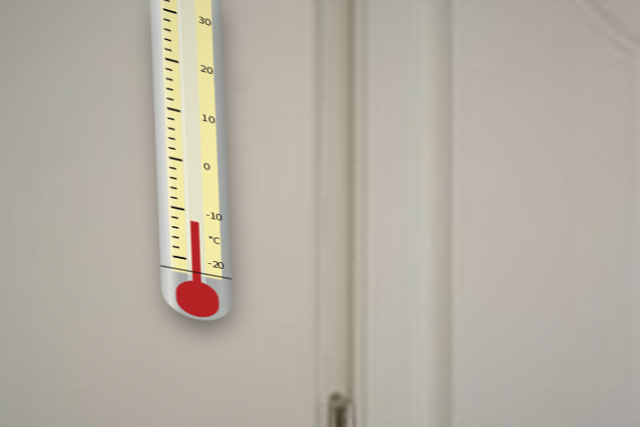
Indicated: -12 (°C)
